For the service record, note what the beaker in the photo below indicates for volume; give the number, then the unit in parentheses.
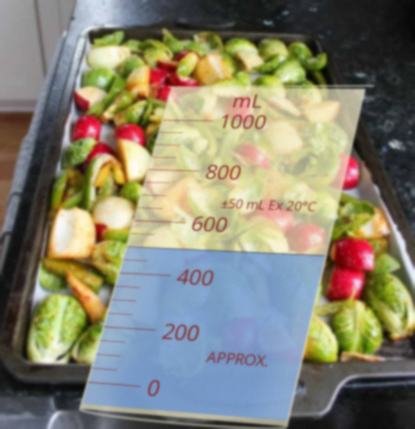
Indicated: 500 (mL)
